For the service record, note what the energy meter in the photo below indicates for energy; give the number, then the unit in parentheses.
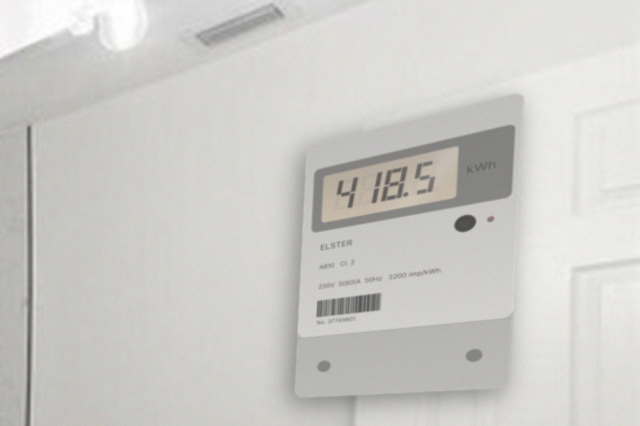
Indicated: 418.5 (kWh)
